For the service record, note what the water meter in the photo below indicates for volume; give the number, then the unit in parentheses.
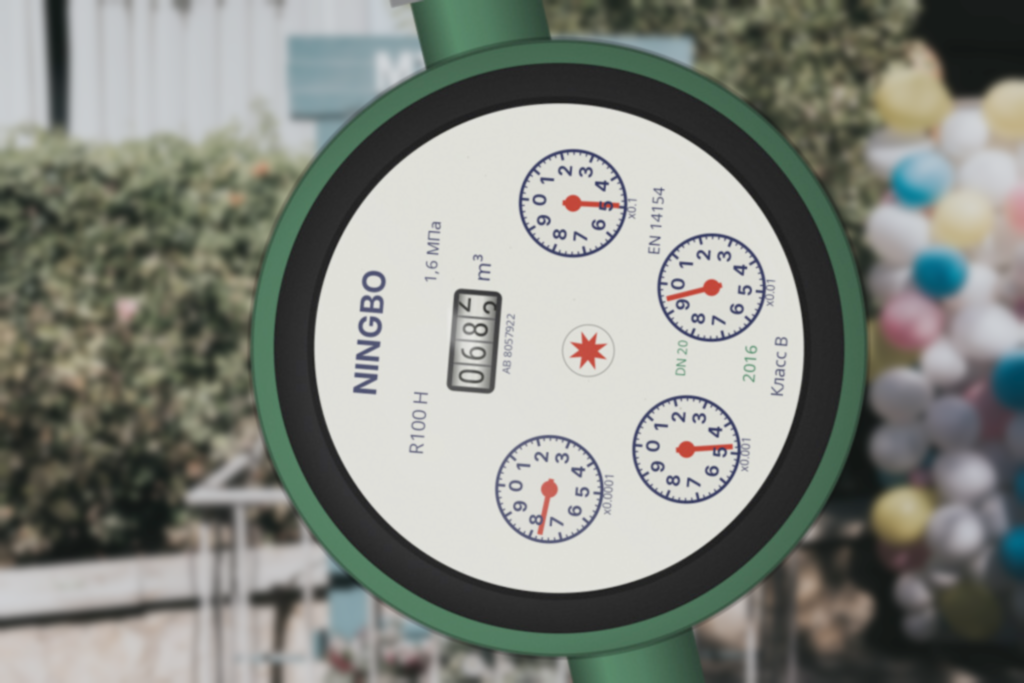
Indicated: 682.4947 (m³)
